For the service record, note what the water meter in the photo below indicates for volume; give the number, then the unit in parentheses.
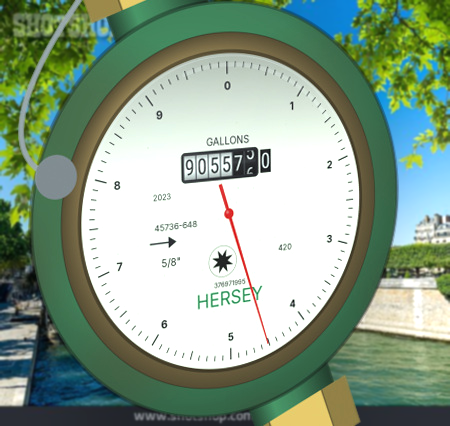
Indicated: 9055754.5 (gal)
